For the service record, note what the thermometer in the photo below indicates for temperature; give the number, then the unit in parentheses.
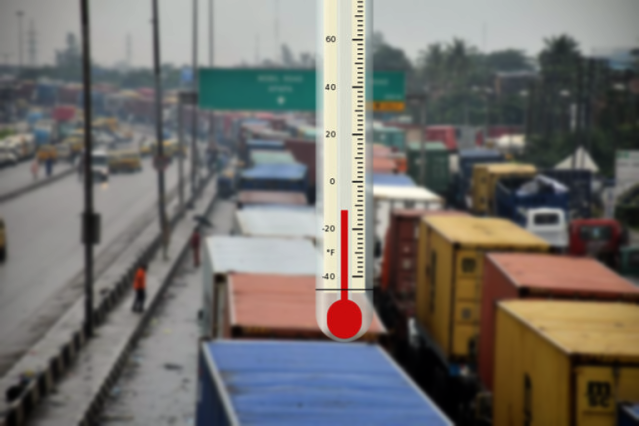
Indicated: -12 (°F)
